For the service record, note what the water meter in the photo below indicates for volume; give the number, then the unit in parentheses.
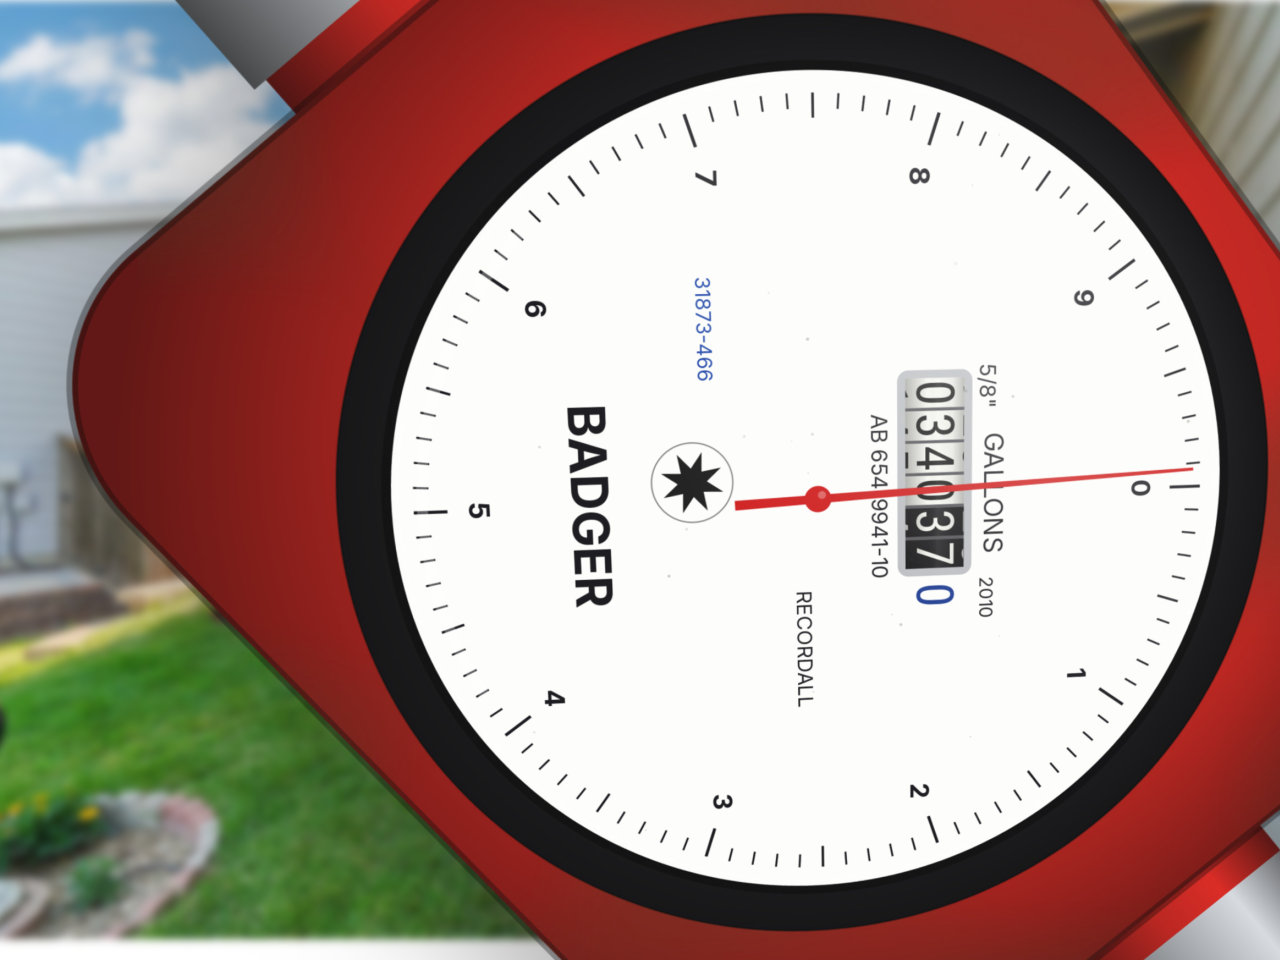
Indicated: 340369.9 (gal)
